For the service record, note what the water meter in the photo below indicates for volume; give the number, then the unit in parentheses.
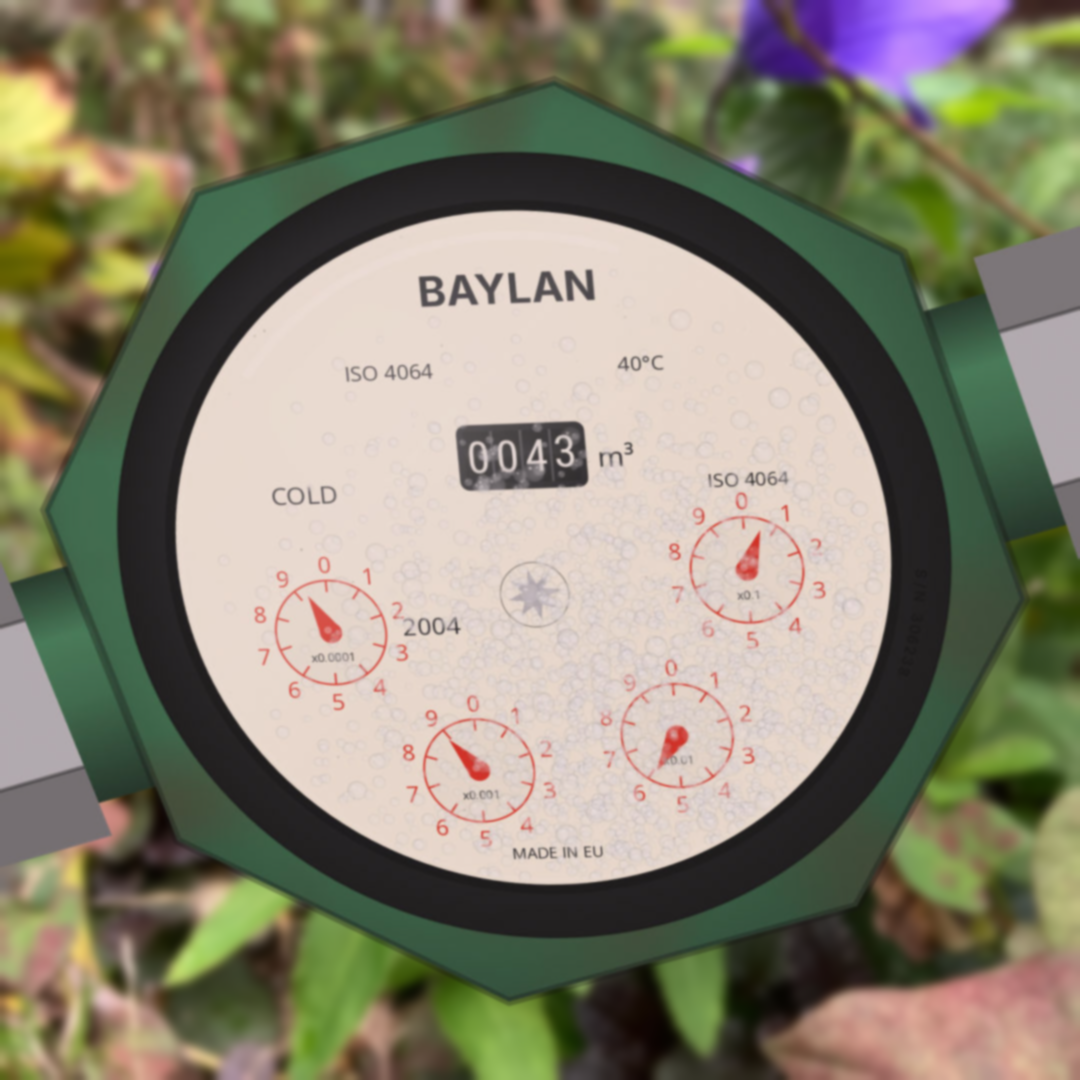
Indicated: 43.0589 (m³)
